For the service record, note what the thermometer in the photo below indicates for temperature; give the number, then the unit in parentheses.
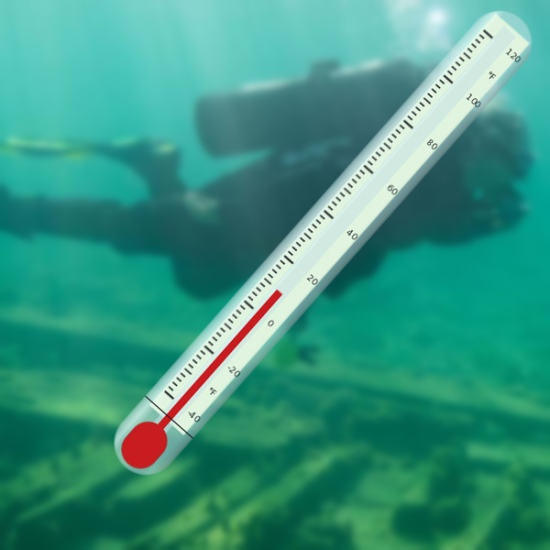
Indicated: 10 (°F)
